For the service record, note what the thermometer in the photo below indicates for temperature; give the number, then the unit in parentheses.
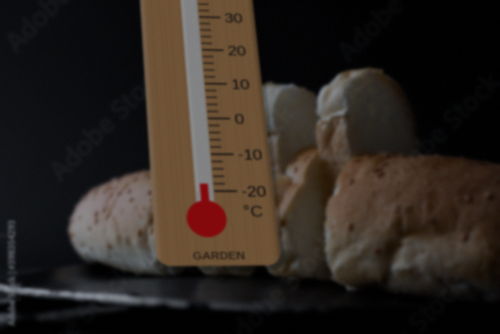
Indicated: -18 (°C)
